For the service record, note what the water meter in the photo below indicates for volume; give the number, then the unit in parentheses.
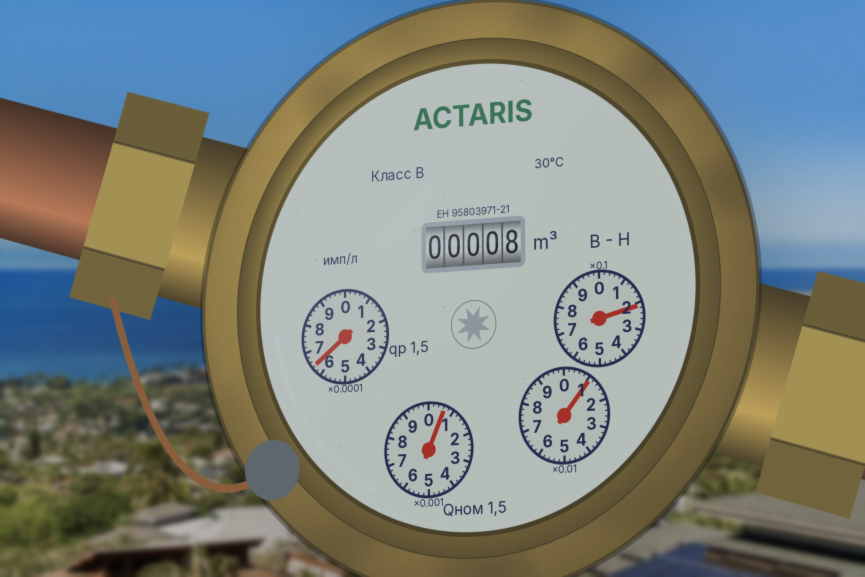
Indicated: 8.2106 (m³)
